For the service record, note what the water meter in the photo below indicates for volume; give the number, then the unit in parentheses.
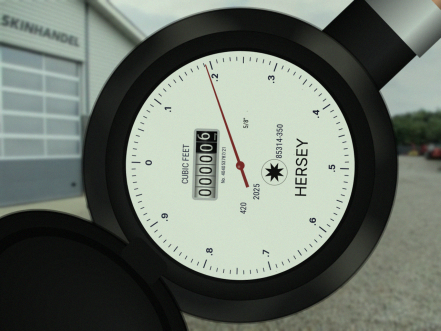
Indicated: 6.19 (ft³)
